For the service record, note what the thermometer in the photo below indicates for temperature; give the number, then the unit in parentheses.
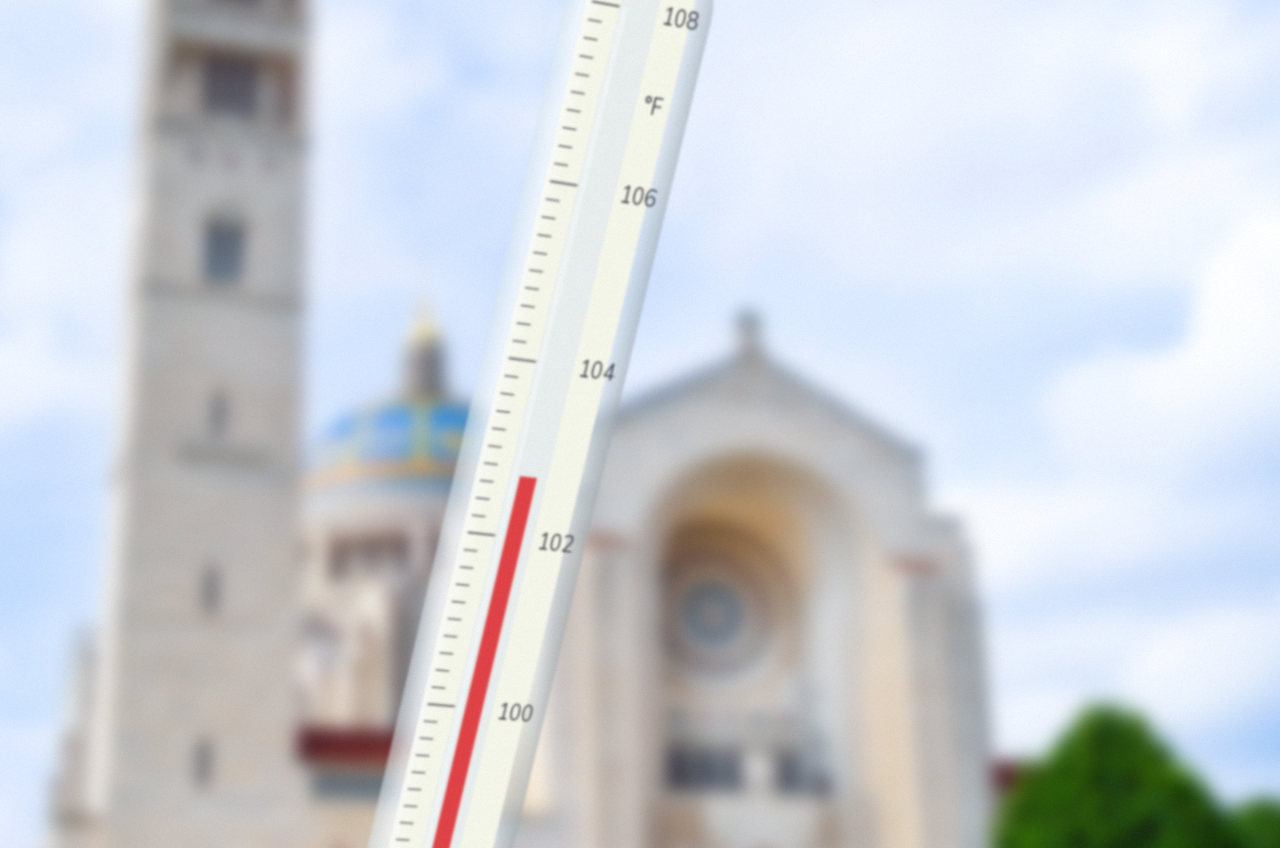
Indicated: 102.7 (°F)
